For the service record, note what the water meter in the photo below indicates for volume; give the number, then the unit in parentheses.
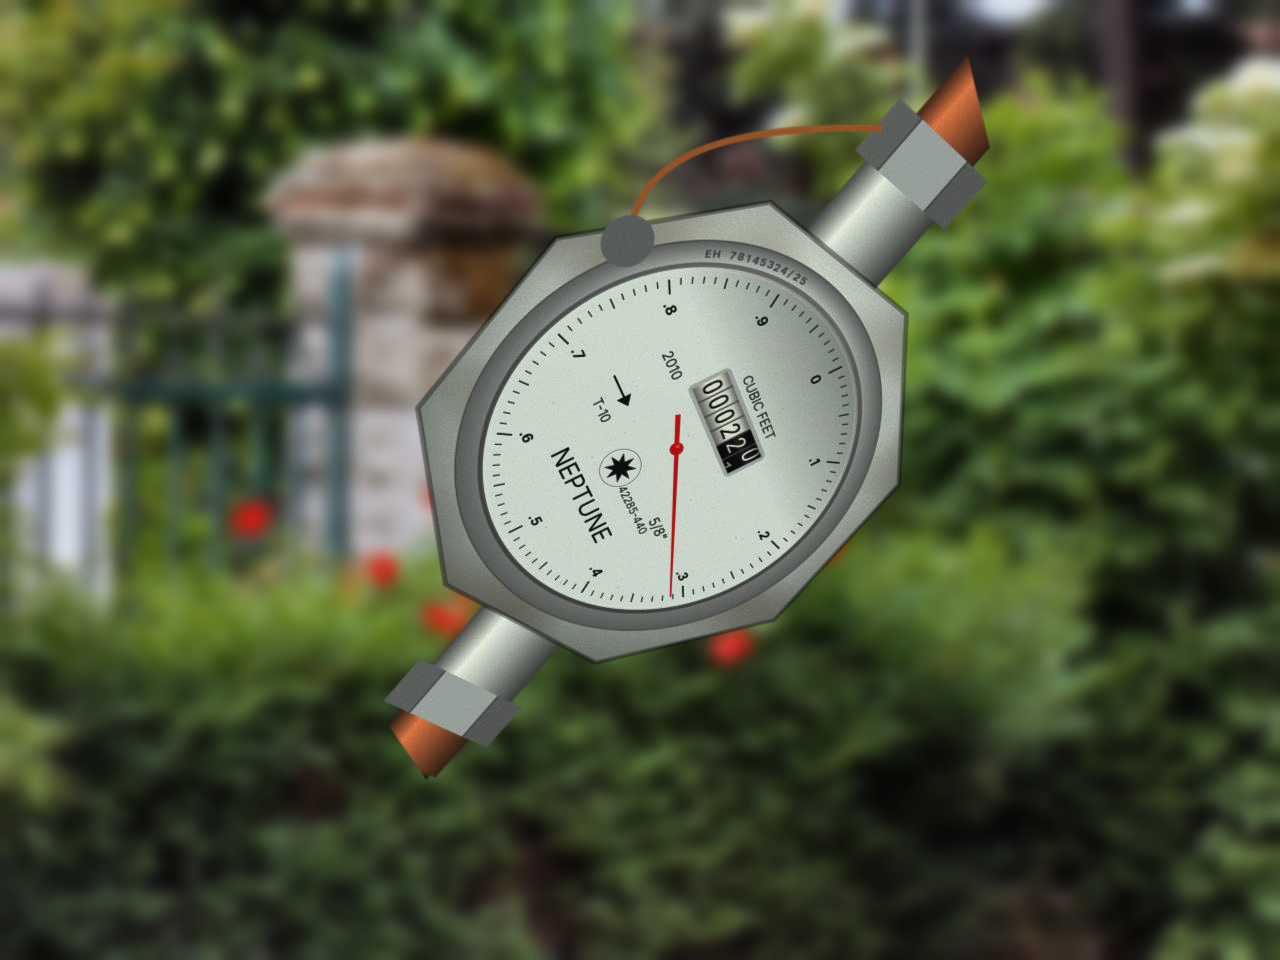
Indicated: 220.31 (ft³)
